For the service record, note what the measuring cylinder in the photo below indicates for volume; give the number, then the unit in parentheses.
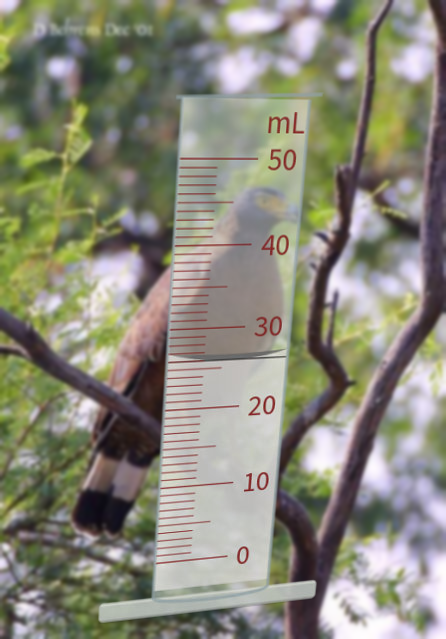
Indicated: 26 (mL)
